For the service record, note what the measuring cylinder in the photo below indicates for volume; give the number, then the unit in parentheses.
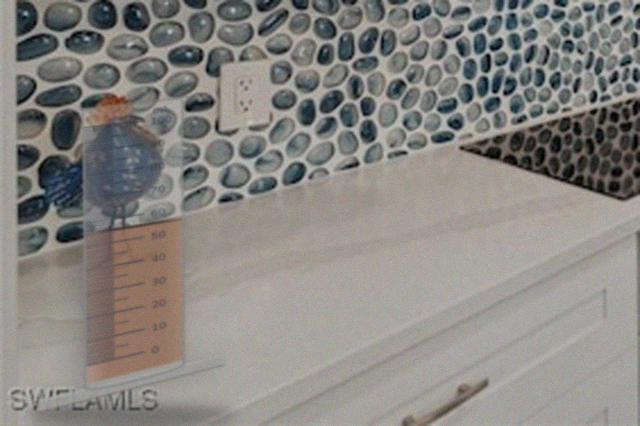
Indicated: 55 (mL)
